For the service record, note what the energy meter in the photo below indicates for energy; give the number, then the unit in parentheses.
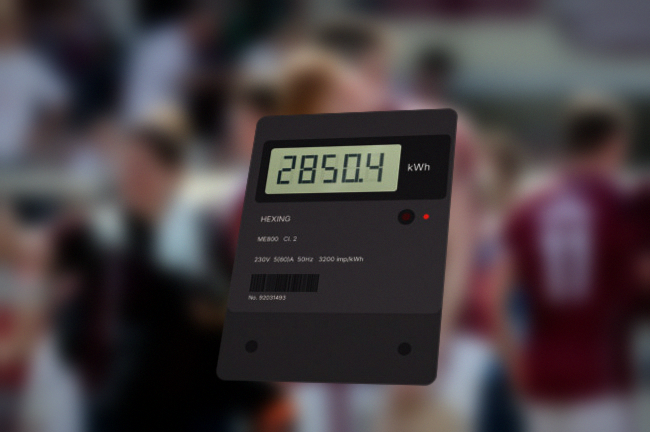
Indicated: 2850.4 (kWh)
